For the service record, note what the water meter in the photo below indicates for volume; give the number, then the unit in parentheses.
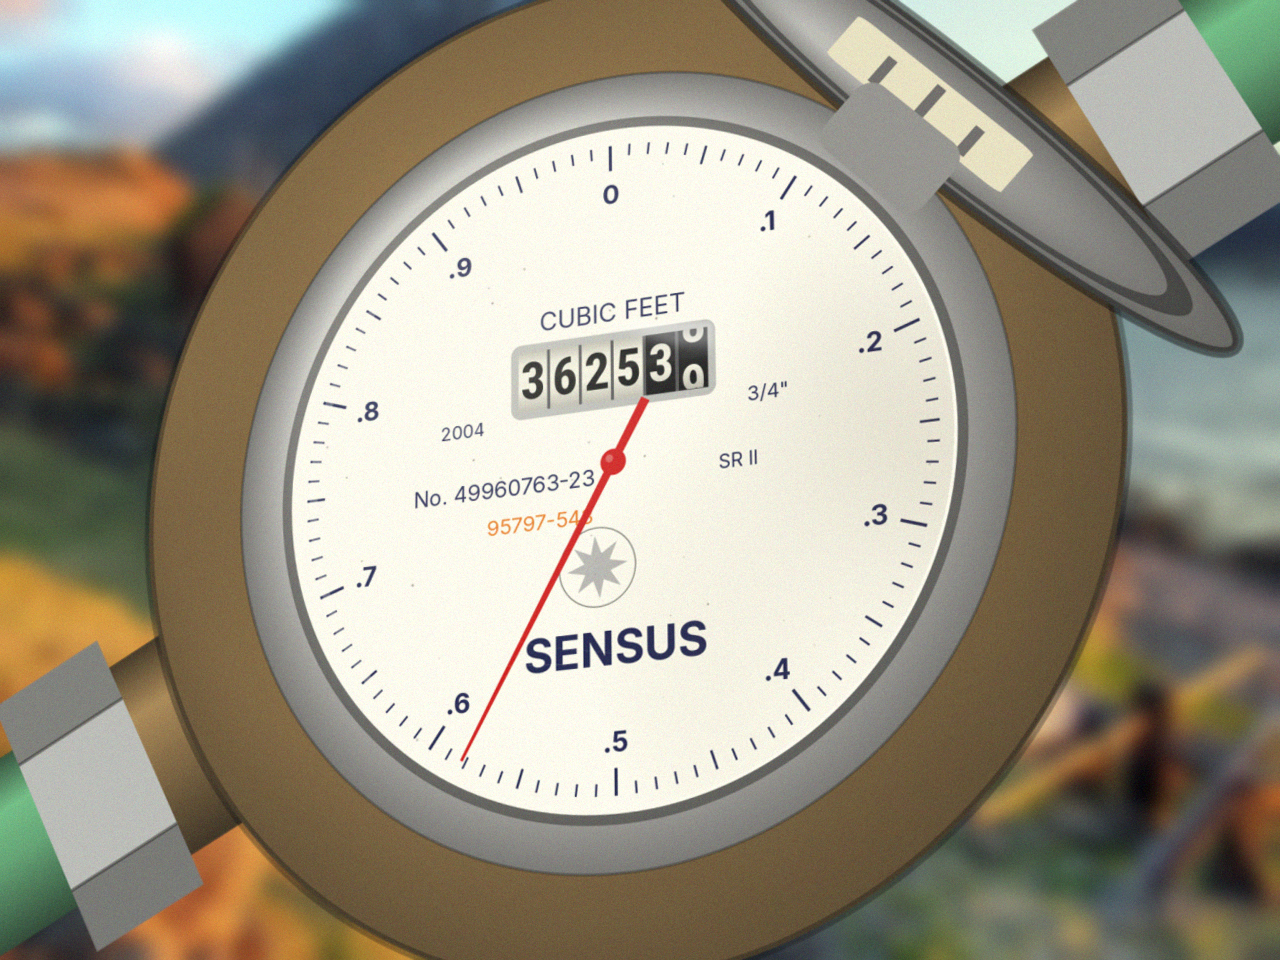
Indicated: 362538.58 (ft³)
